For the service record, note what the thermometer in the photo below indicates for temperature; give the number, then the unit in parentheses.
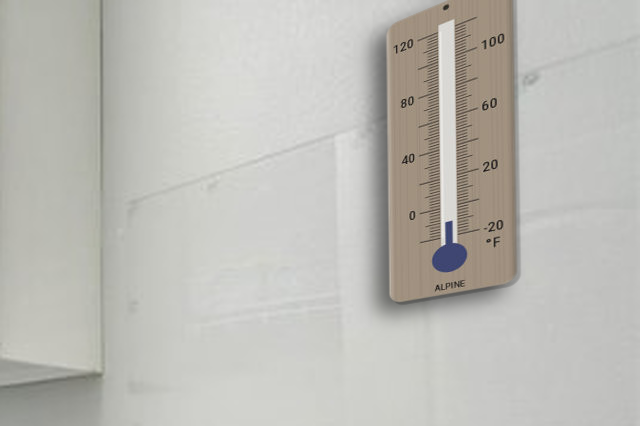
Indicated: -10 (°F)
